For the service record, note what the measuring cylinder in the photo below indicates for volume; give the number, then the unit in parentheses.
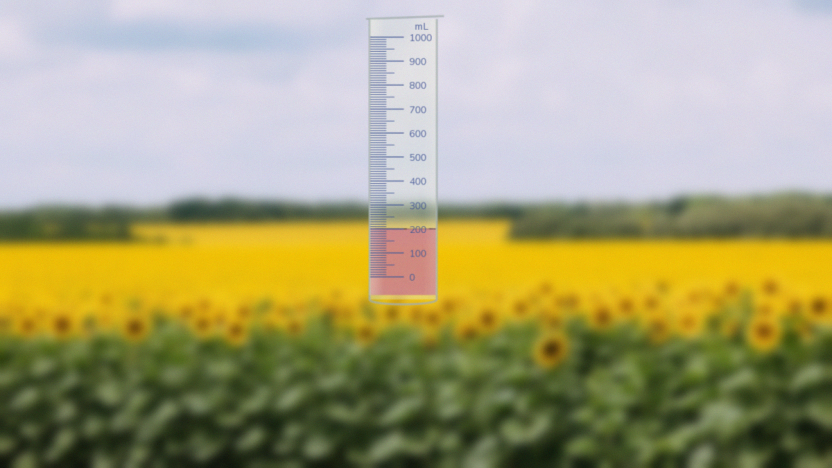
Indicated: 200 (mL)
